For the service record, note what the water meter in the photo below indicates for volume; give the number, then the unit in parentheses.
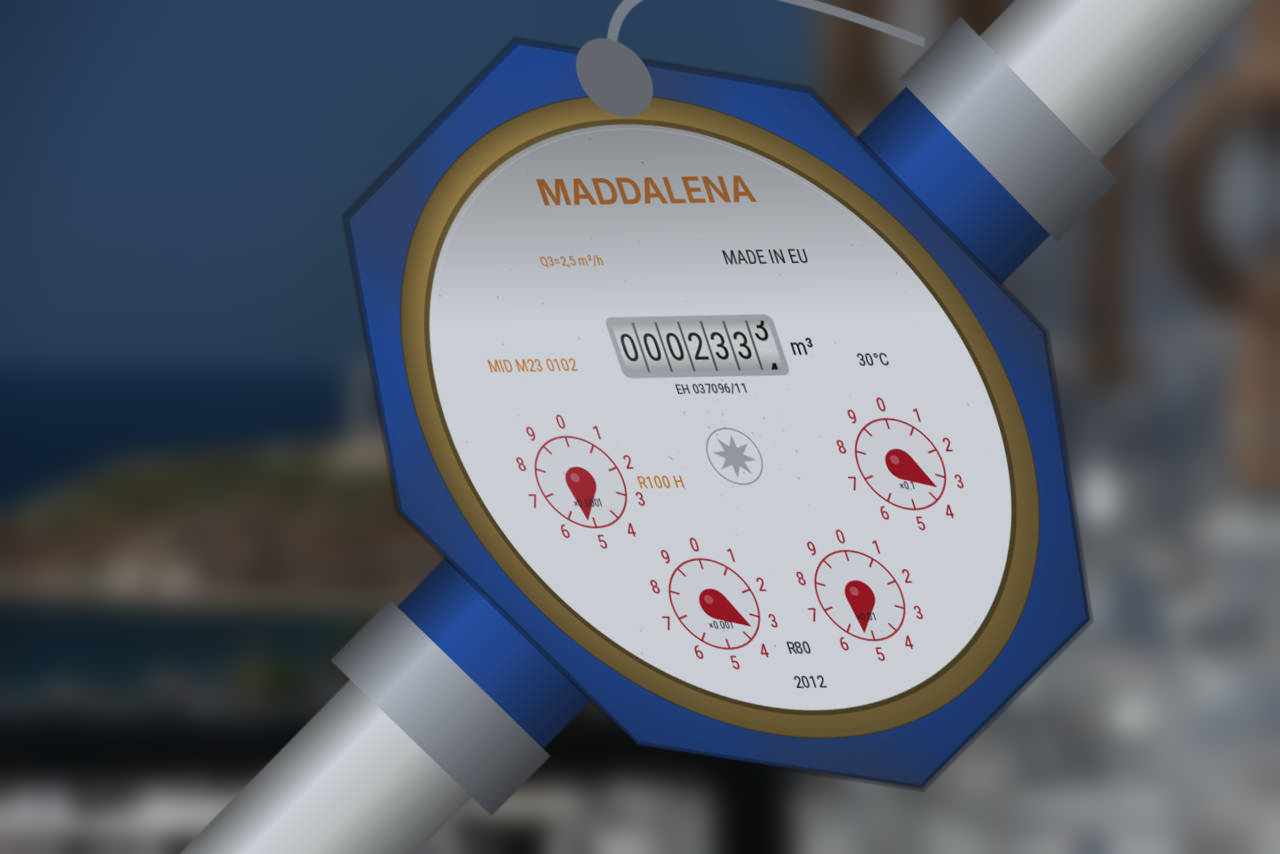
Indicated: 2333.3535 (m³)
